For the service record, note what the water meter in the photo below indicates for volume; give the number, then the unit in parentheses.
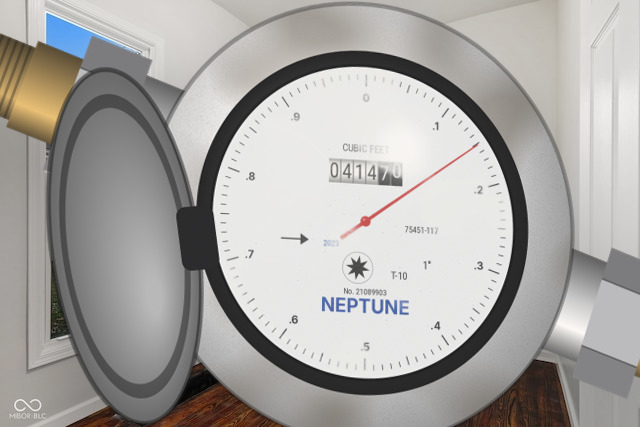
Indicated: 41470.15 (ft³)
